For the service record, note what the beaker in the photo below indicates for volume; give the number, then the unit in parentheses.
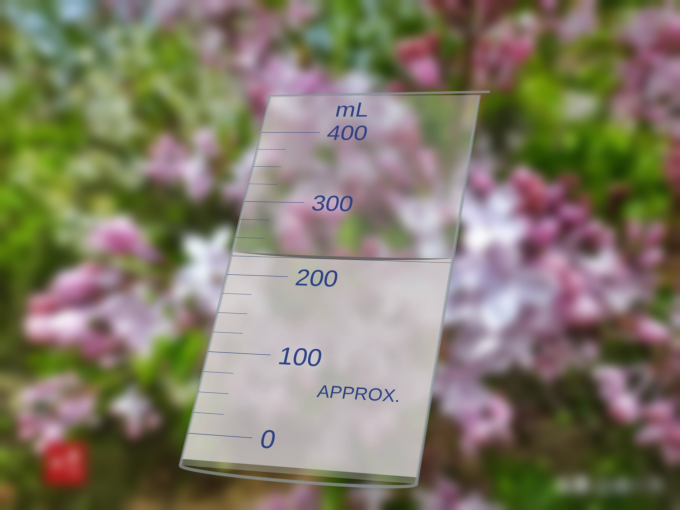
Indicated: 225 (mL)
